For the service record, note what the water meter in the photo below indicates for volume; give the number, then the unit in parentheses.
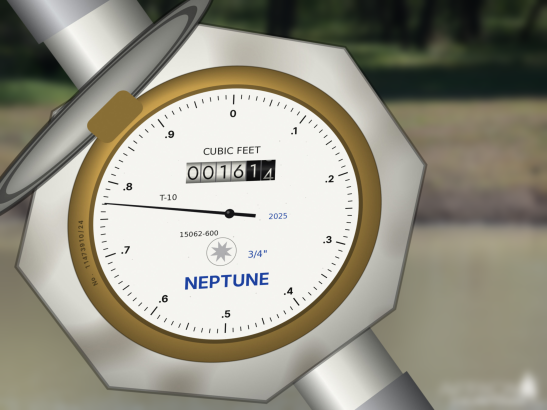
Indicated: 1613.77 (ft³)
